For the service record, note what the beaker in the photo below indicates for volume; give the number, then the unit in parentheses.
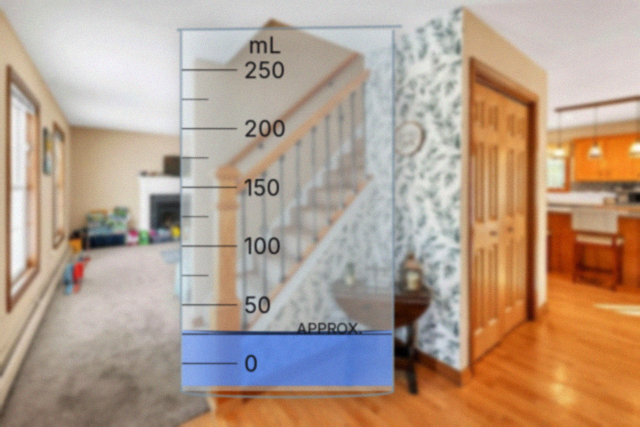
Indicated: 25 (mL)
